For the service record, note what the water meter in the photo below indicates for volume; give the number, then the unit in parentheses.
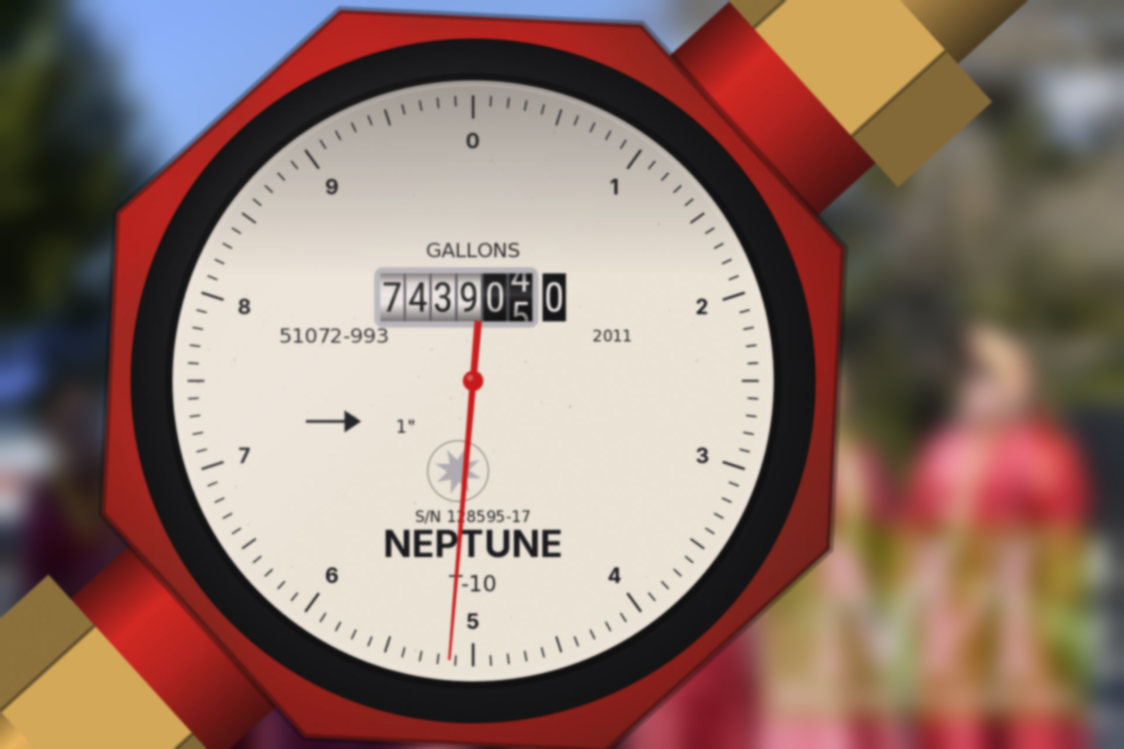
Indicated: 7439045.1 (gal)
